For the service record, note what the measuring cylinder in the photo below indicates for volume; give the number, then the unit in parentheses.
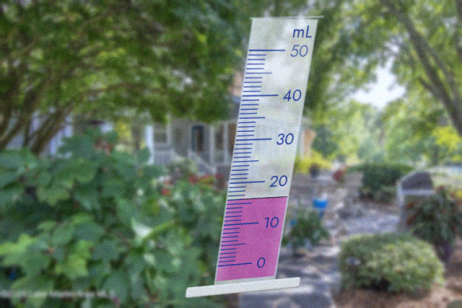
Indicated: 16 (mL)
